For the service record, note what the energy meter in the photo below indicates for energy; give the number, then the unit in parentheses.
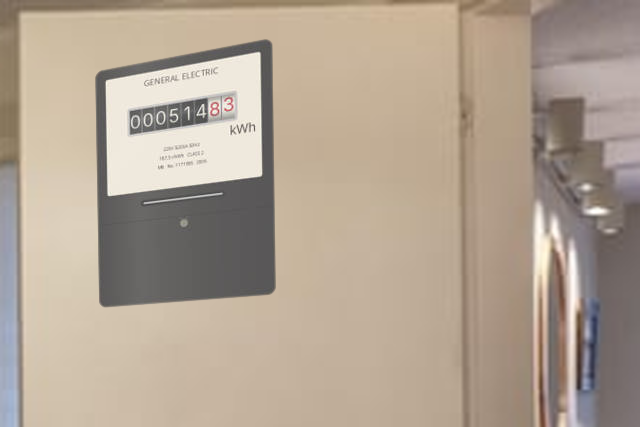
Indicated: 514.83 (kWh)
